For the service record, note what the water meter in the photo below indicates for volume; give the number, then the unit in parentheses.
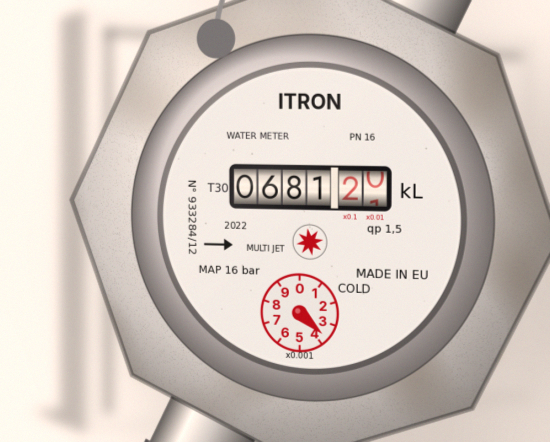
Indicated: 681.203 (kL)
